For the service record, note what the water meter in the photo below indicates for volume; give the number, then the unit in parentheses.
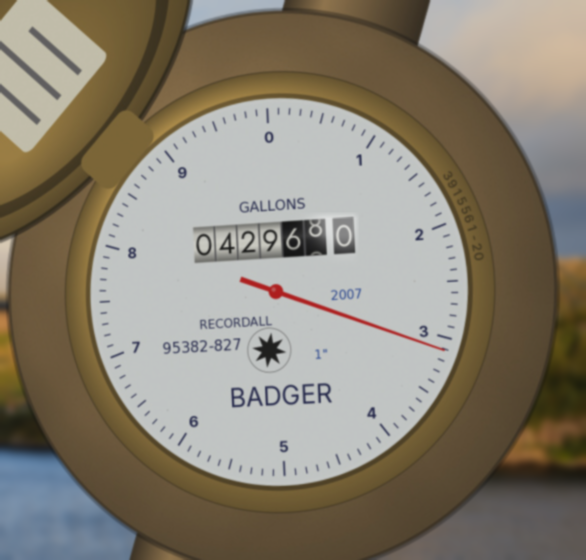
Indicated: 429683.1 (gal)
